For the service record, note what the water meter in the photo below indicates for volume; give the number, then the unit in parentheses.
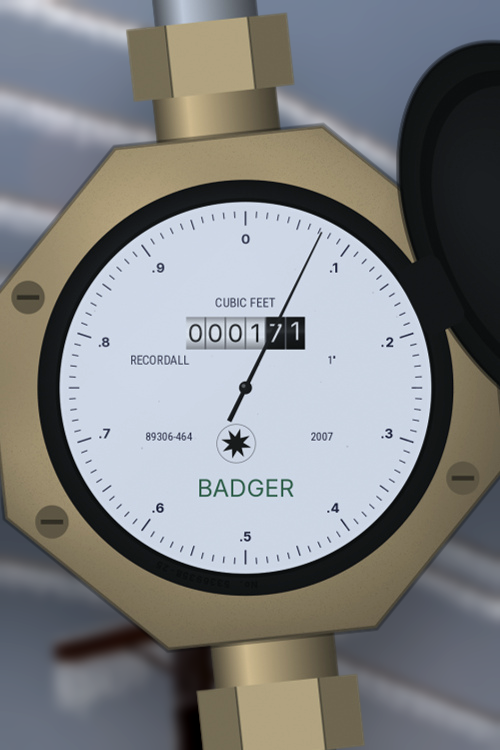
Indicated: 171.07 (ft³)
